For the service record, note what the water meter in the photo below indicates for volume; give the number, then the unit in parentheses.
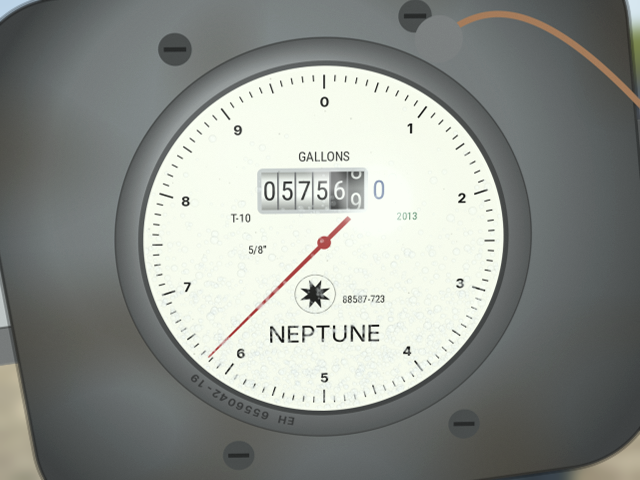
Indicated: 575686.2 (gal)
